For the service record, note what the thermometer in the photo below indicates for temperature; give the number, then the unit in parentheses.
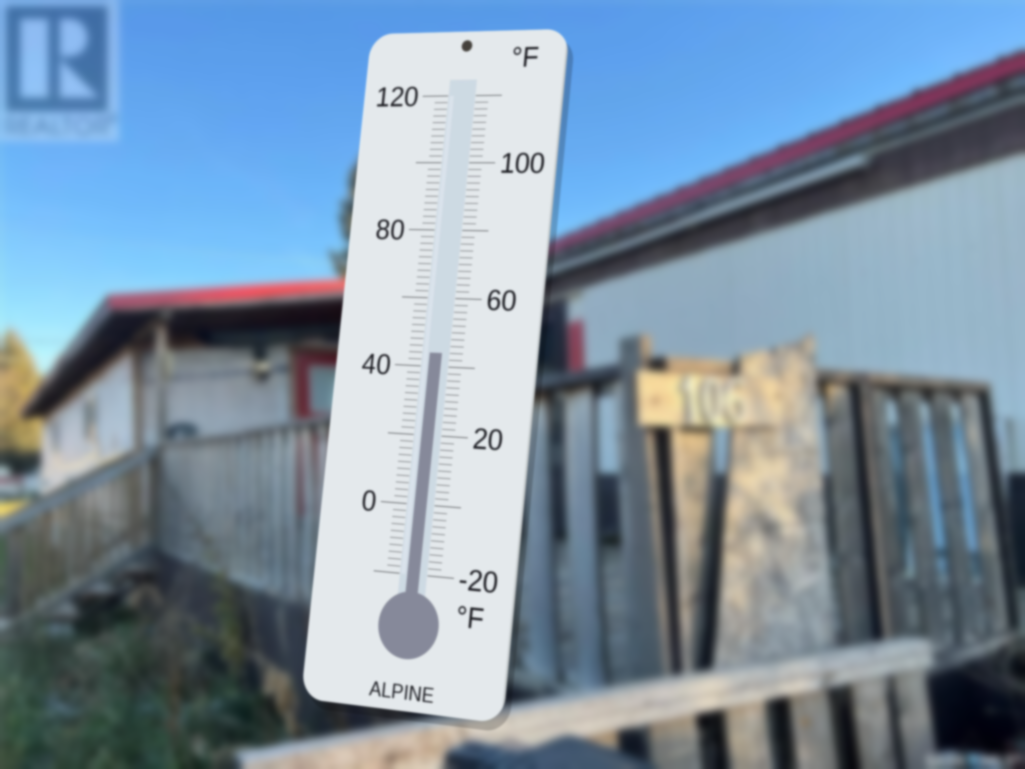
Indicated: 44 (°F)
